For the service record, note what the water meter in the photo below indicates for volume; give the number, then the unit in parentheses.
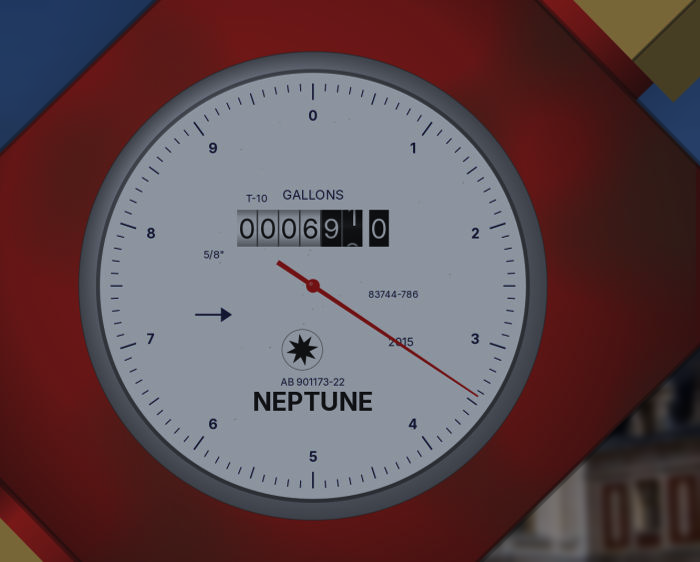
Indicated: 6913.4 (gal)
